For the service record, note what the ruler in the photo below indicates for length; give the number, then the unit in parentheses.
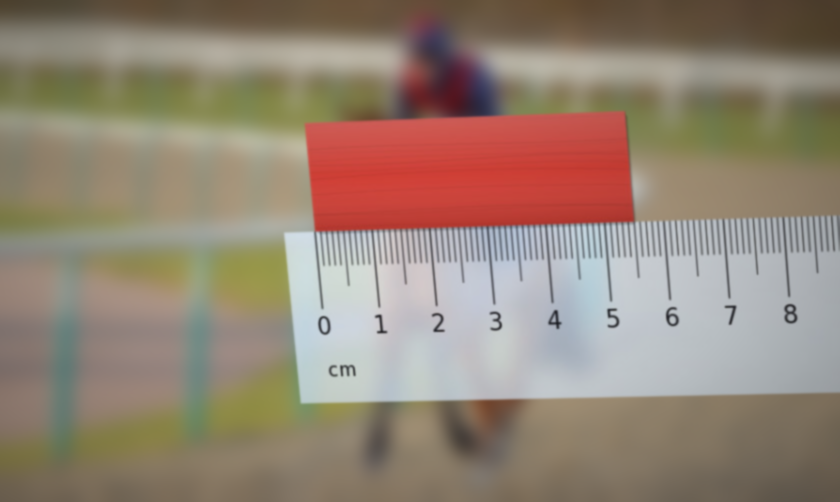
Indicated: 5.5 (cm)
